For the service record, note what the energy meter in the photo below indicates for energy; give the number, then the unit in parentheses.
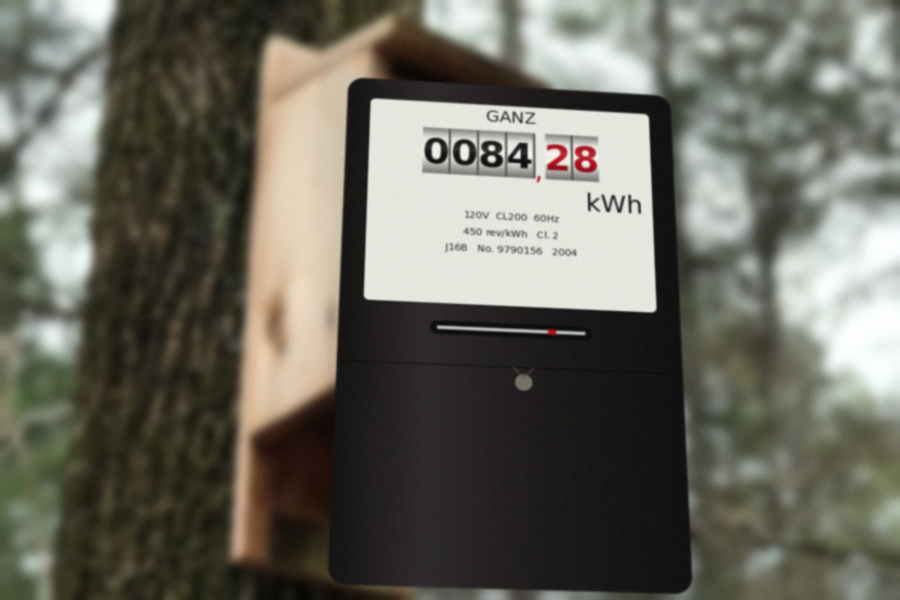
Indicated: 84.28 (kWh)
